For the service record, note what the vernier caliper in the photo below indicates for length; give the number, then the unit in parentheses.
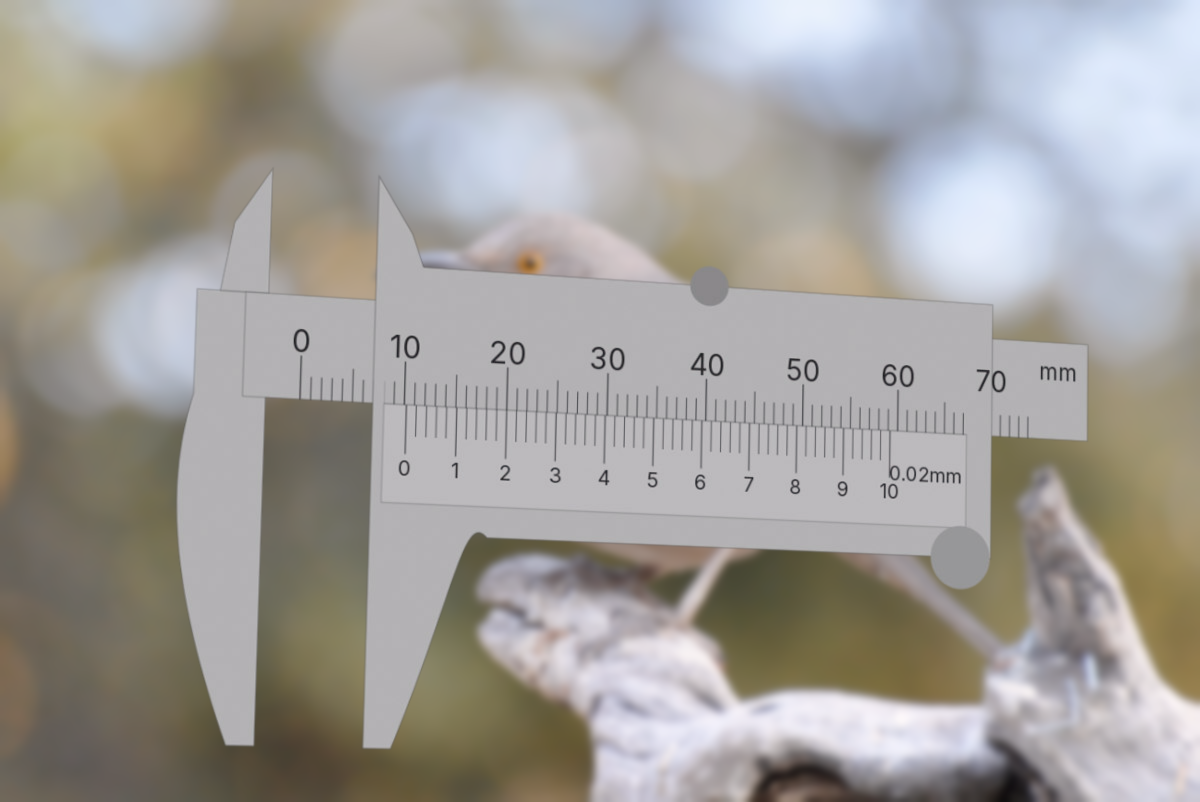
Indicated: 10.2 (mm)
